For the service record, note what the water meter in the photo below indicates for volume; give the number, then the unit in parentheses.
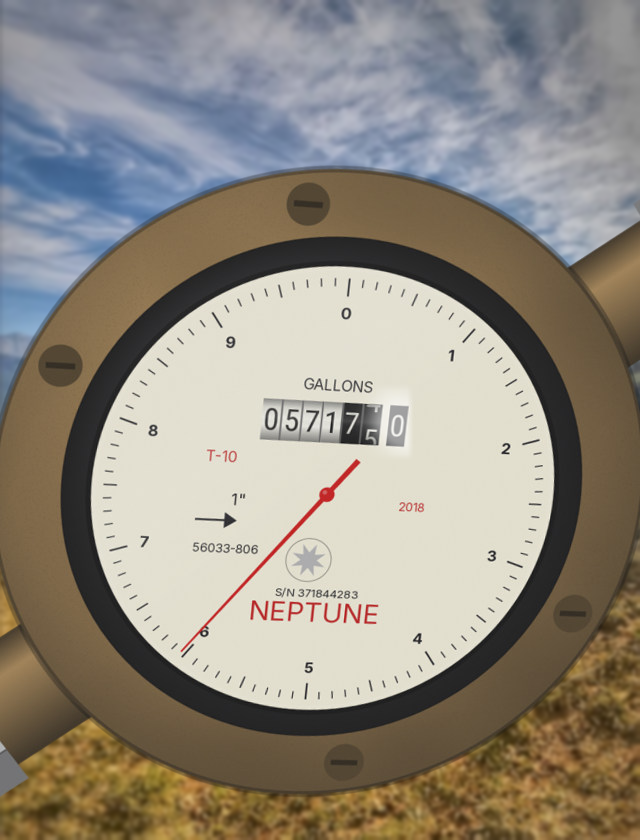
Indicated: 571746.0 (gal)
